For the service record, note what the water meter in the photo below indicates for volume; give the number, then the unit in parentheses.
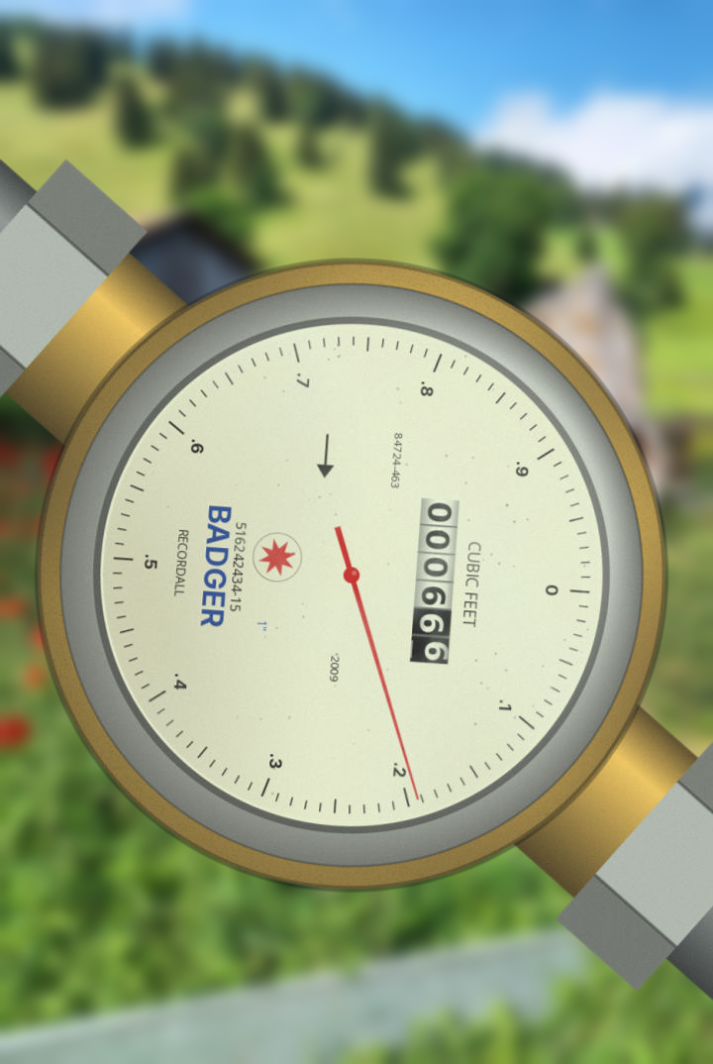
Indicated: 666.19 (ft³)
